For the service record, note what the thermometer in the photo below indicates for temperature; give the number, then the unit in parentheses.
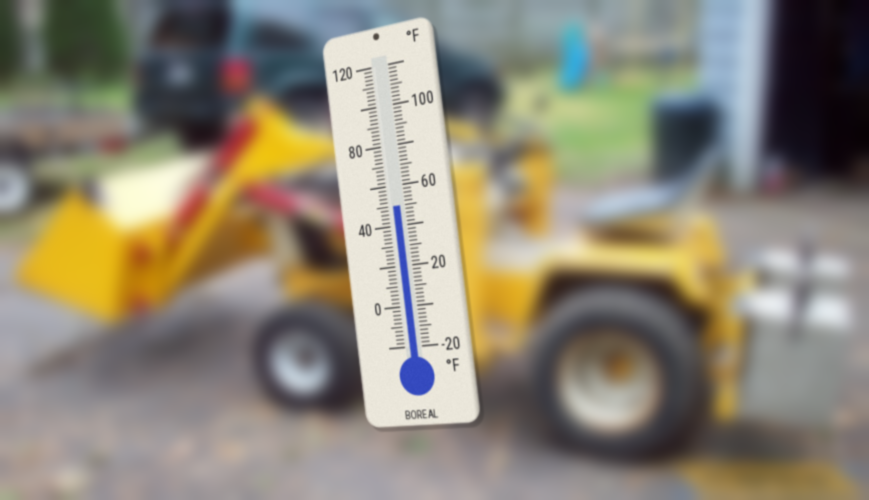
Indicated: 50 (°F)
